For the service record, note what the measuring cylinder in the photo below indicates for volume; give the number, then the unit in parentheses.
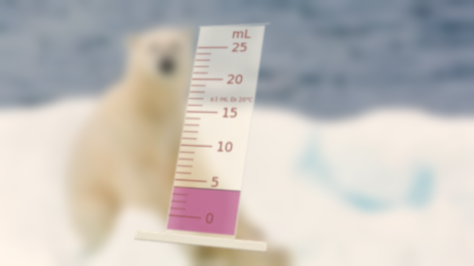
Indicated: 4 (mL)
